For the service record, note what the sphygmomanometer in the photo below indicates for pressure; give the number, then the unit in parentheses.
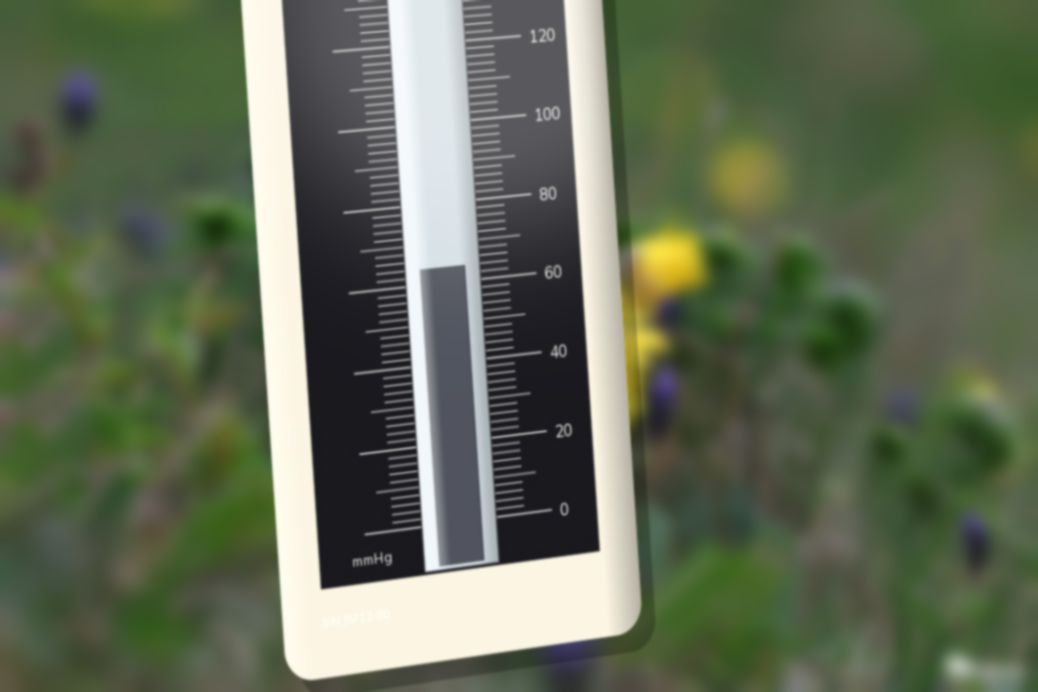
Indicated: 64 (mmHg)
